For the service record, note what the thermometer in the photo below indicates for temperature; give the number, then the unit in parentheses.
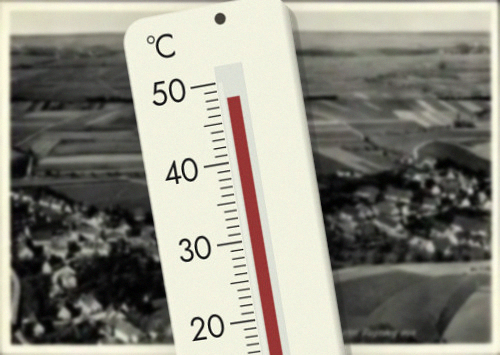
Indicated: 48 (°C)
